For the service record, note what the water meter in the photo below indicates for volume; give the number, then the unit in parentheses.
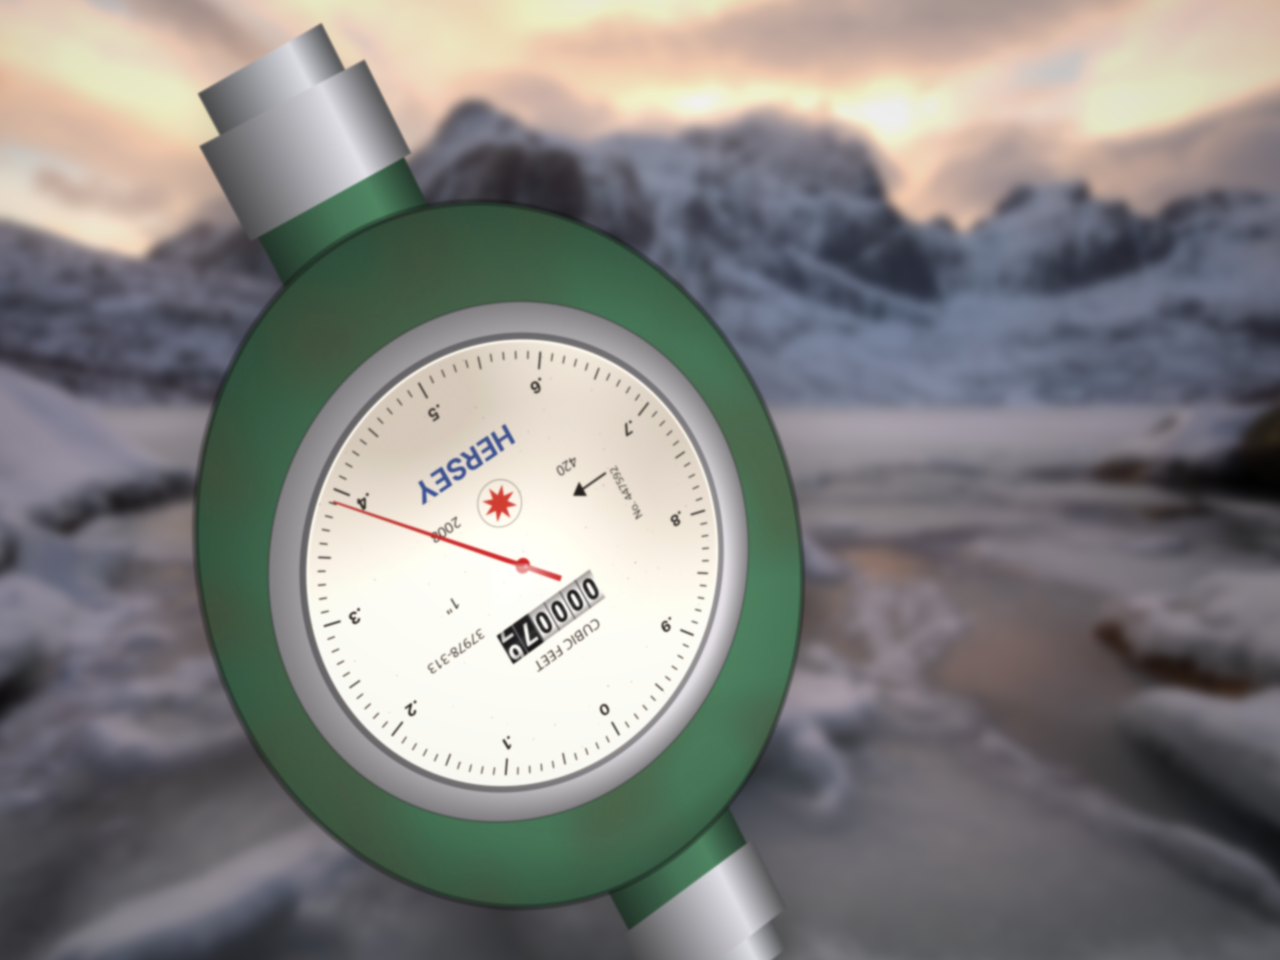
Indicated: 76.39 (ft³)
